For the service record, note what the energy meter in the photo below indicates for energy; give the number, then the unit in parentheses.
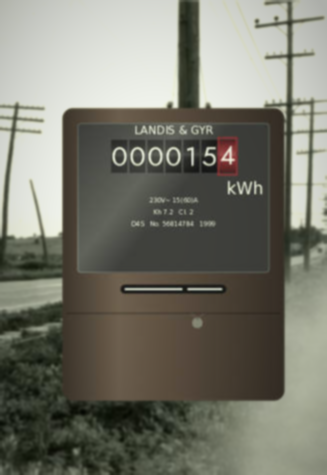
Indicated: 15.4 (kWh)
